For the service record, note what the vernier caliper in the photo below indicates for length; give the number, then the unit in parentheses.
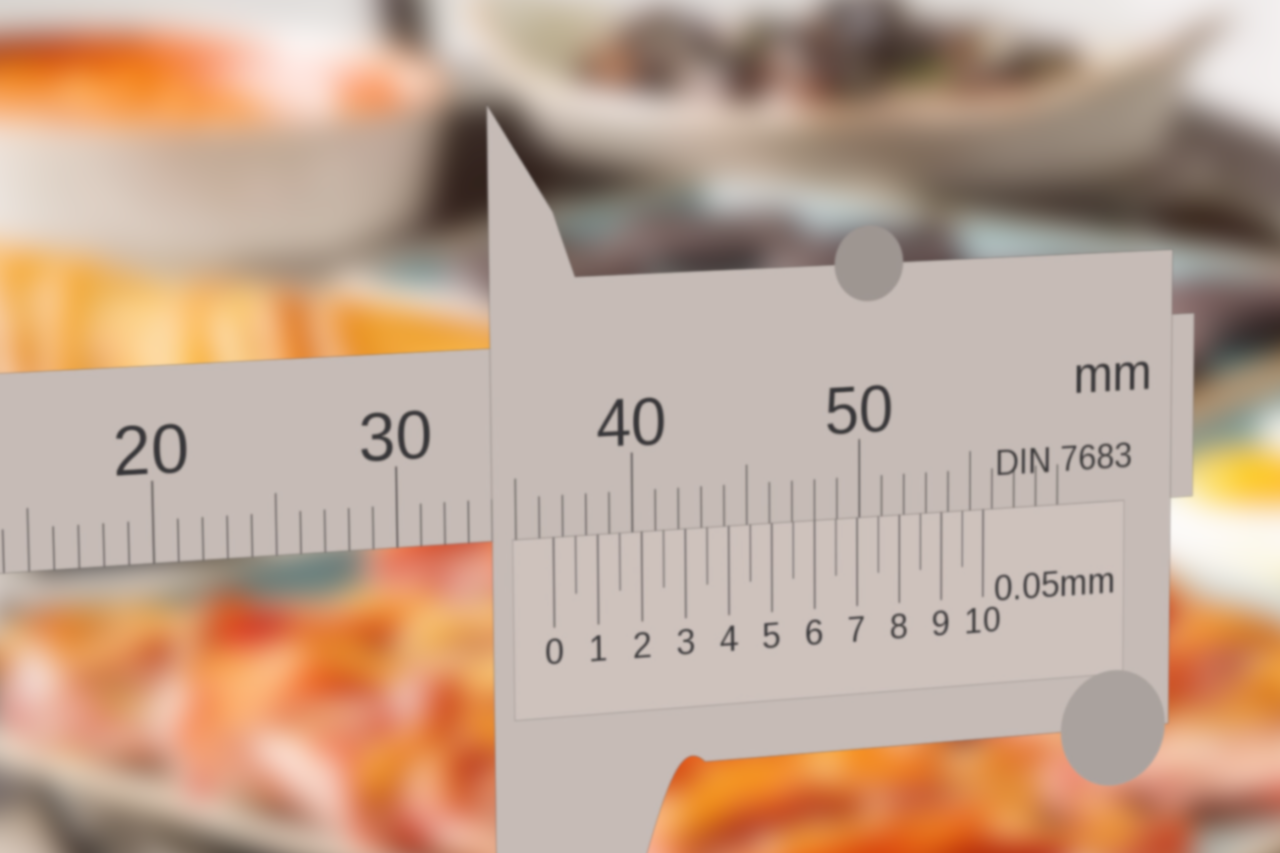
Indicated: 36.6 (mm)
